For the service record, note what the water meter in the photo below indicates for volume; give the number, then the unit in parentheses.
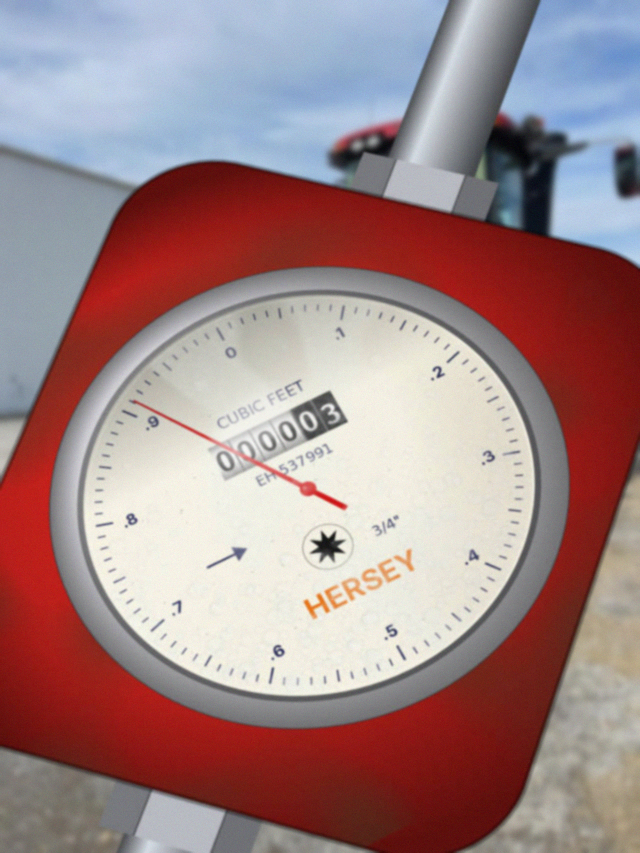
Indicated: 2.91 (ft³)
